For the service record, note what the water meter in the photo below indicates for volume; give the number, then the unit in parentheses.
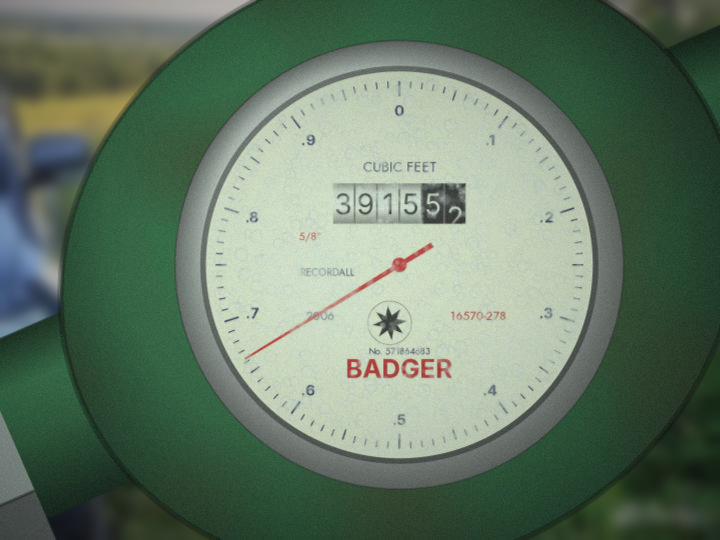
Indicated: 391551.66 (ft³)
